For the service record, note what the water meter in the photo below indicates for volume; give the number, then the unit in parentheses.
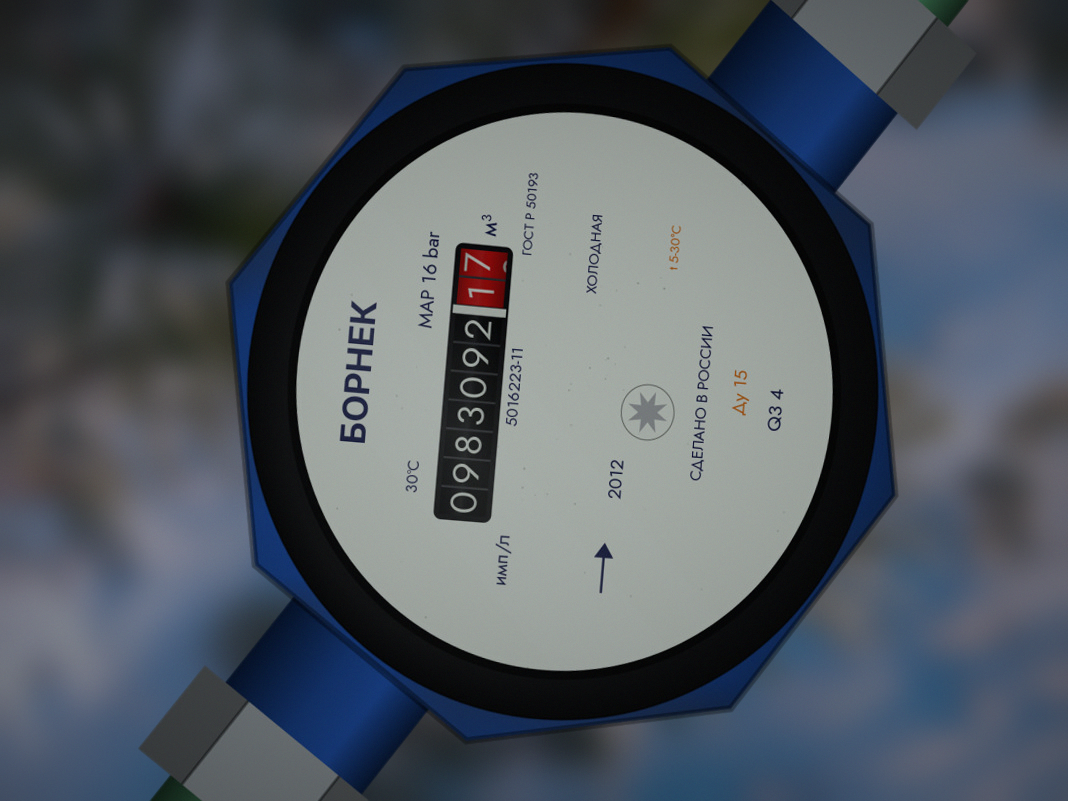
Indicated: 983092.17 (m³)
